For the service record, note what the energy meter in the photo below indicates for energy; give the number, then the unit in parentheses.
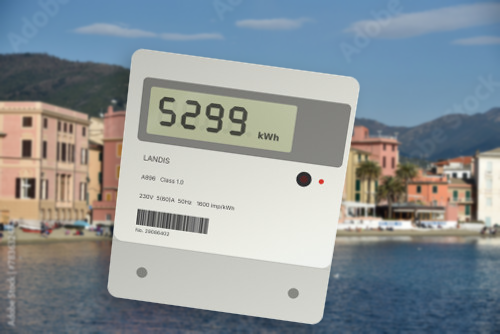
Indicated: 5299 (kWh)
